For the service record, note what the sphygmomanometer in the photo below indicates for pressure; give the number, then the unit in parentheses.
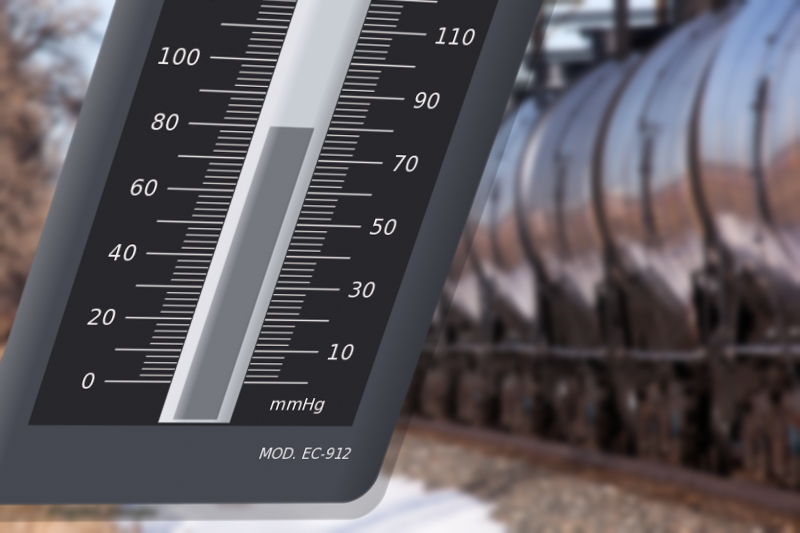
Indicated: 80 (mmHg)
